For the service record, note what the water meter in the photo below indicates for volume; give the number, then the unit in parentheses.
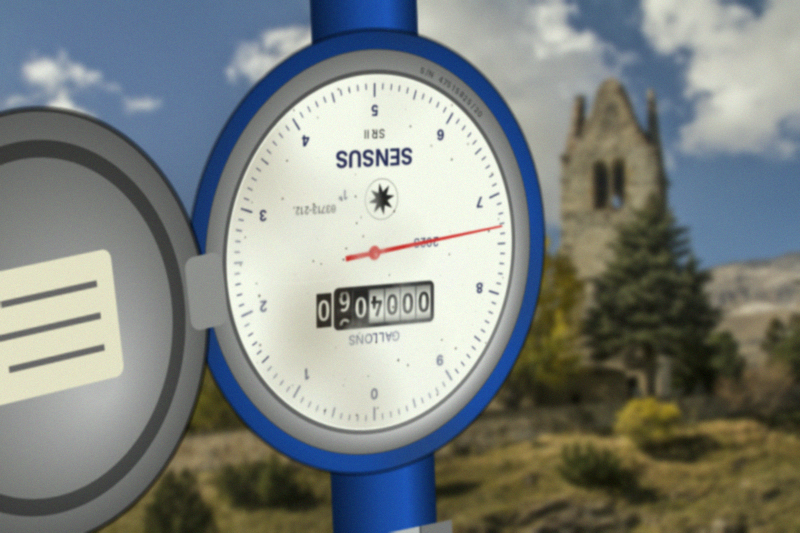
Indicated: 4057.3 (gal)
